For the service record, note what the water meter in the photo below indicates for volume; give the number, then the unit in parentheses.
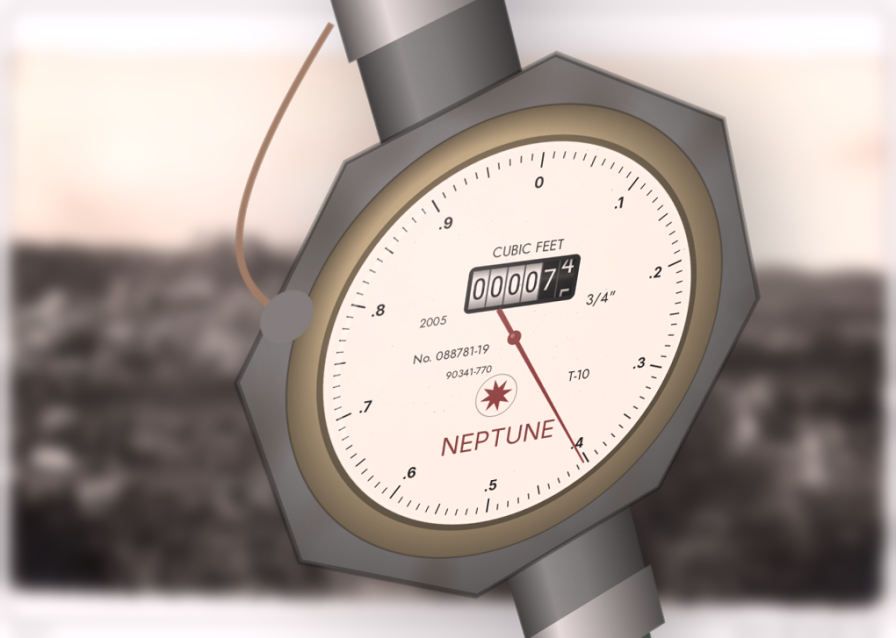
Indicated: 74.40 (ft³)
